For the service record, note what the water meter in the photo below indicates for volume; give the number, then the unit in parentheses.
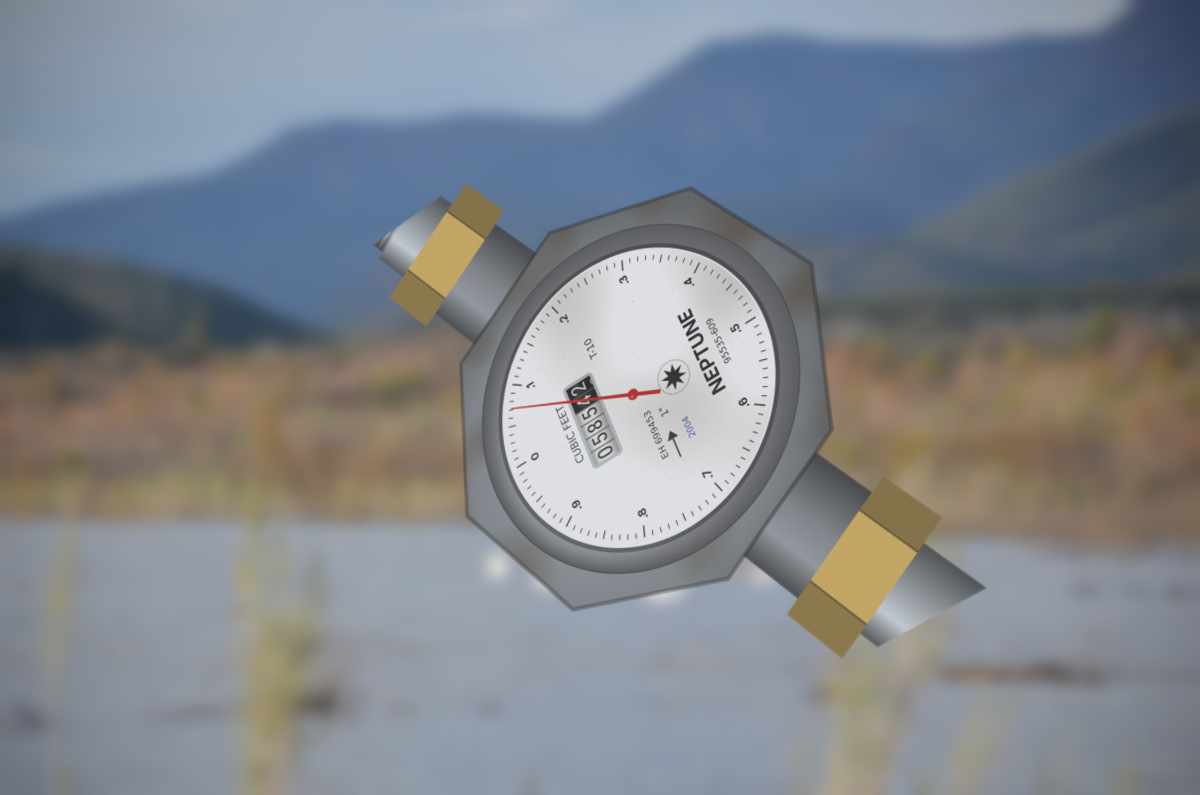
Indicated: 58542.07 (ft³)
